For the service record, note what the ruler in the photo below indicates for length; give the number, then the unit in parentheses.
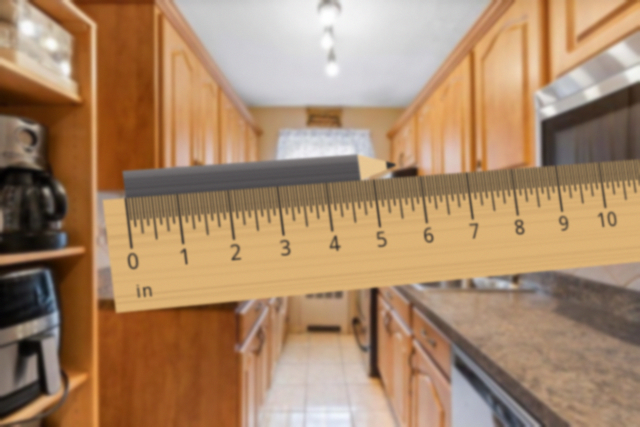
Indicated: 5.5 (in)
